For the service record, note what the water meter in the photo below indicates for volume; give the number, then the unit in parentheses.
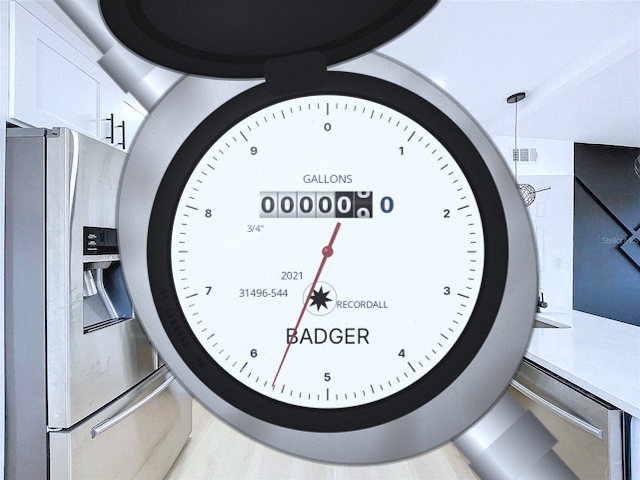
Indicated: 85.6 (gal)
